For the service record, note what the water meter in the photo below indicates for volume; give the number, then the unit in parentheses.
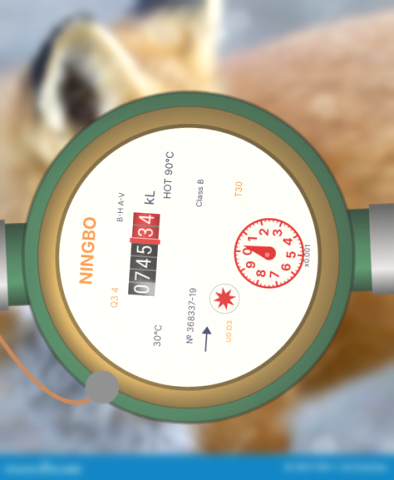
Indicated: 745.340 (kL)
